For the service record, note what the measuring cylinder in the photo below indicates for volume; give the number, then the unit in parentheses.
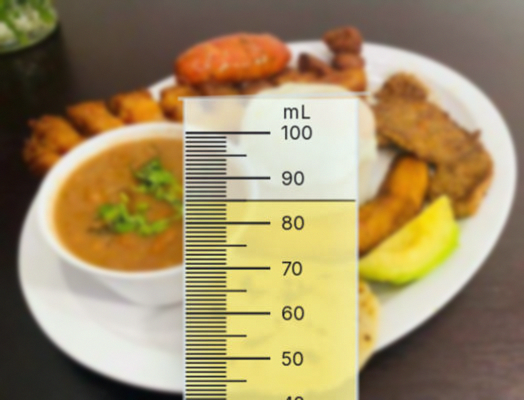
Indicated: 85 (mL)
